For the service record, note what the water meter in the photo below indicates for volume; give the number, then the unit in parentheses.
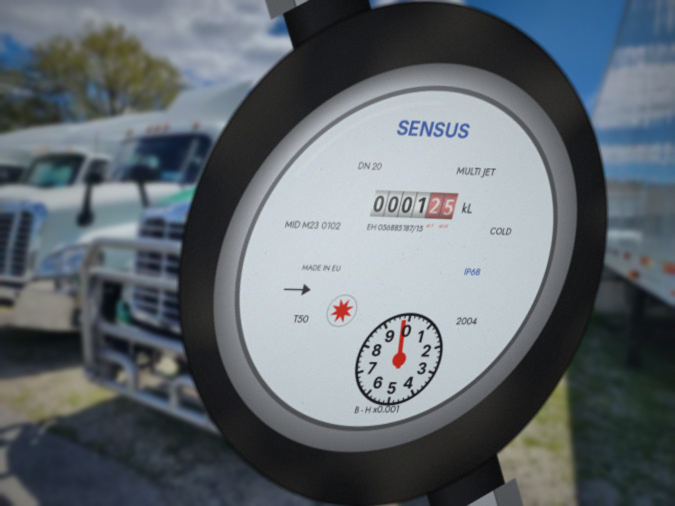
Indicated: 1.249 (kL)
